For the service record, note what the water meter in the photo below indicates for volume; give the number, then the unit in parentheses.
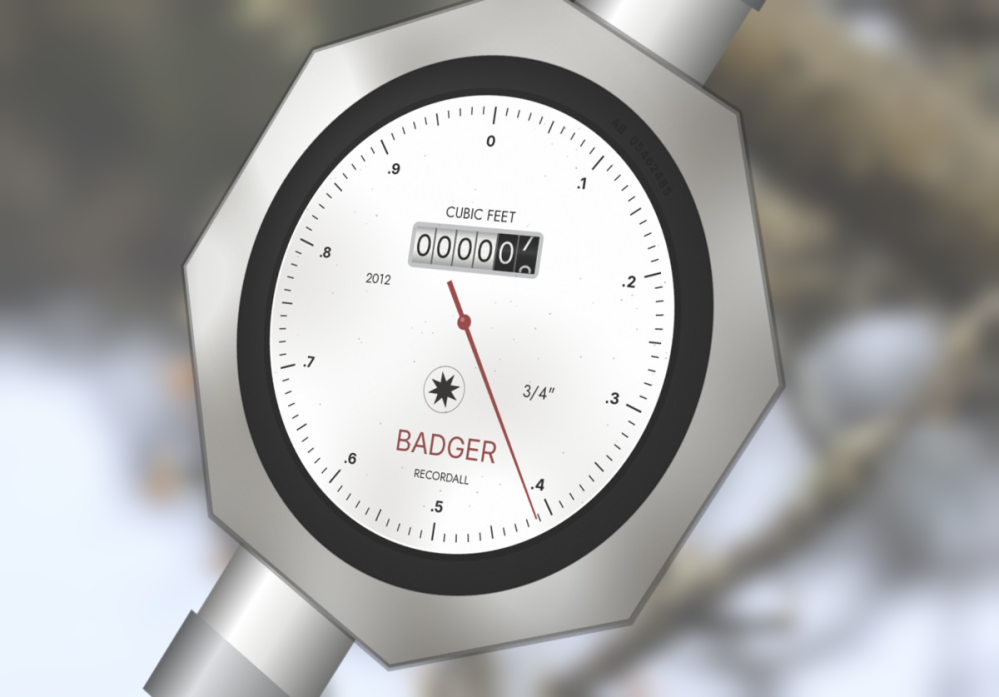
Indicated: 7.41 (ft³)
